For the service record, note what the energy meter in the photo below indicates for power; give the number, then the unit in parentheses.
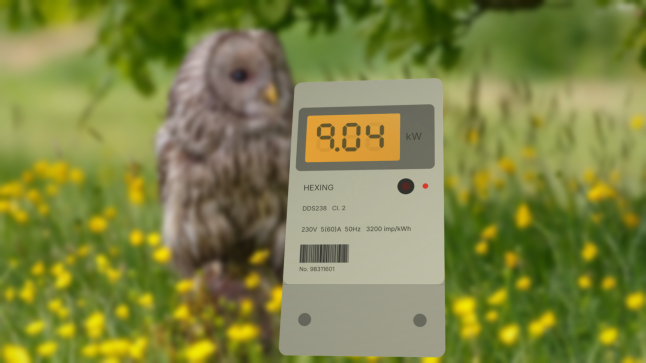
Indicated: 9.04 (kW)
